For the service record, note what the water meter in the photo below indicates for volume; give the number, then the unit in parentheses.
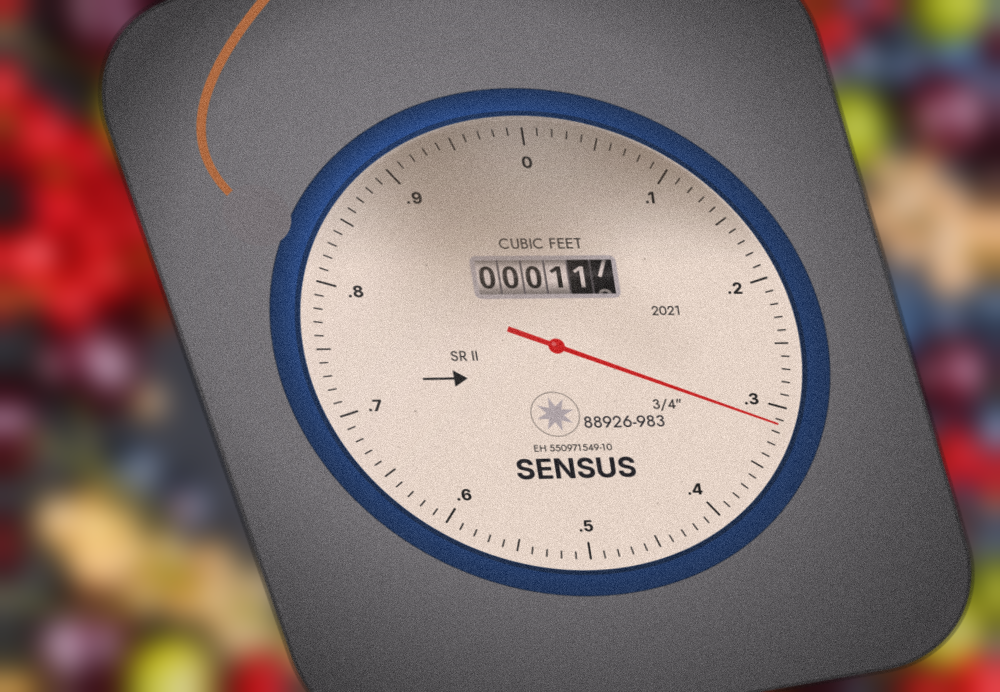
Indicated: 117.31 (ft³)
